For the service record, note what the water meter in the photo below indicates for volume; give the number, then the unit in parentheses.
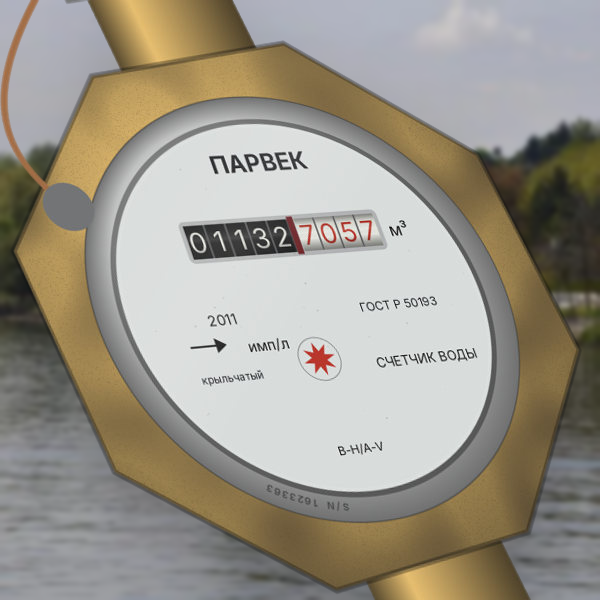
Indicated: 1132.7057 (m³)
